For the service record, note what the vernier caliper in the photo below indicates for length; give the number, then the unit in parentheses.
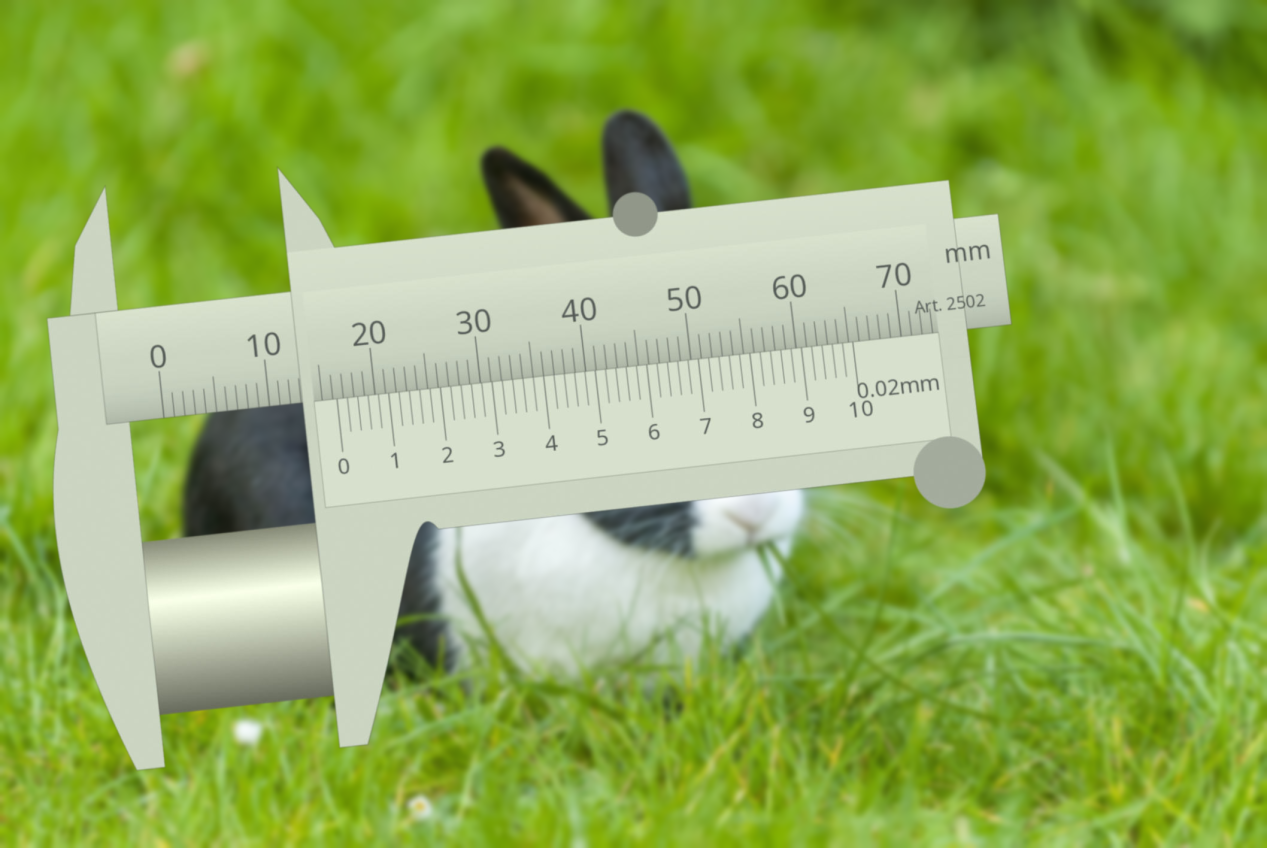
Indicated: 16.4 (mm)
